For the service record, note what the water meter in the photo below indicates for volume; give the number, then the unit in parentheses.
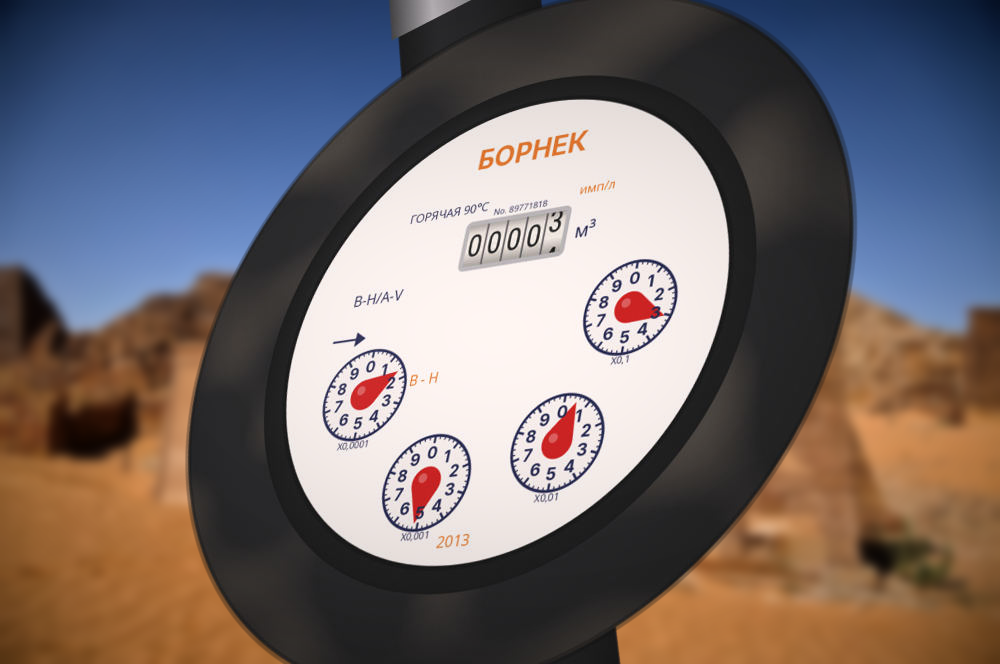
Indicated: 3.3051 (m³)
